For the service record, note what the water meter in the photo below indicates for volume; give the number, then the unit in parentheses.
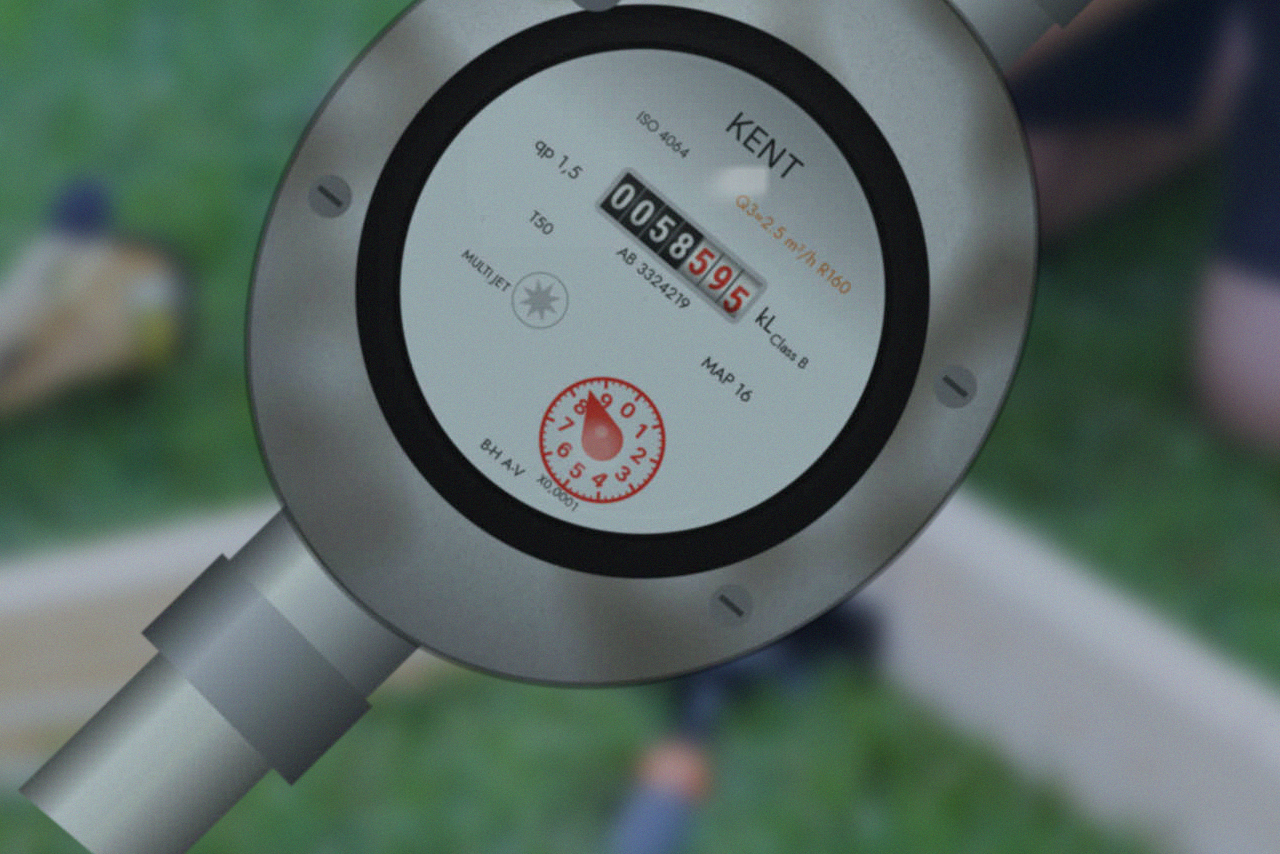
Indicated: 58.5948 (kL)
